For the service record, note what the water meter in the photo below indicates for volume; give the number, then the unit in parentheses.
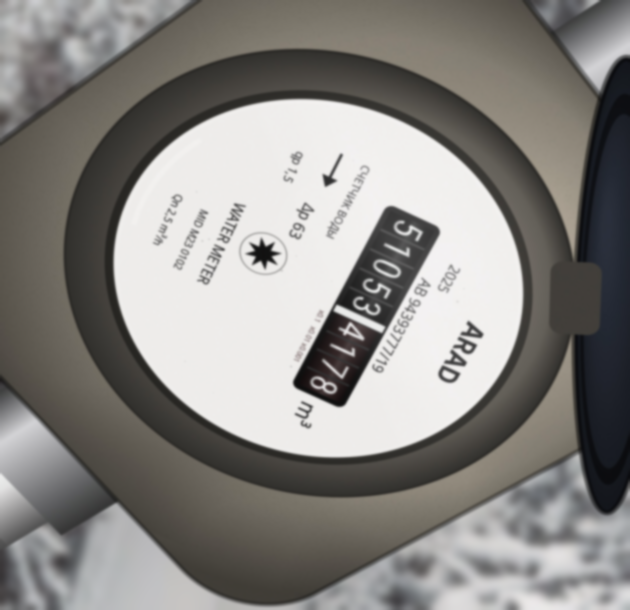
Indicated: 51053.4178 (m³)
